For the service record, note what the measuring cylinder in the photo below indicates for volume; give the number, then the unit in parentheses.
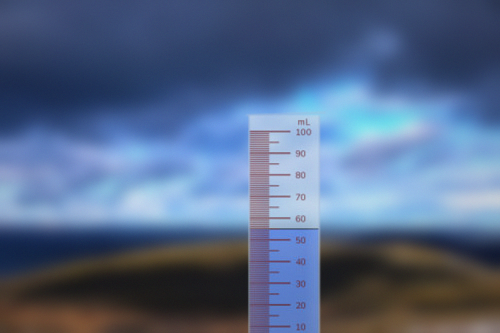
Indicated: 55 (mL)
